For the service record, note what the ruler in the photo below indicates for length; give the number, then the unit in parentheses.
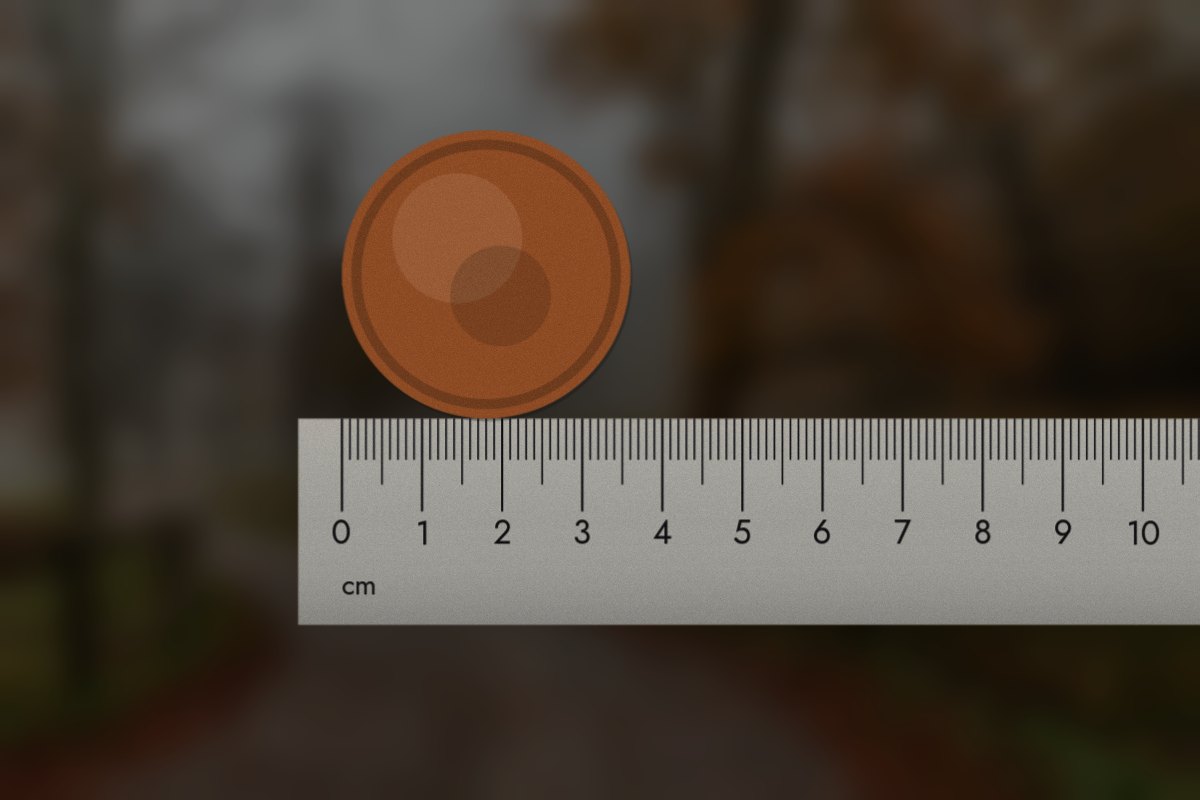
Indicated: 3.6 (cm)
